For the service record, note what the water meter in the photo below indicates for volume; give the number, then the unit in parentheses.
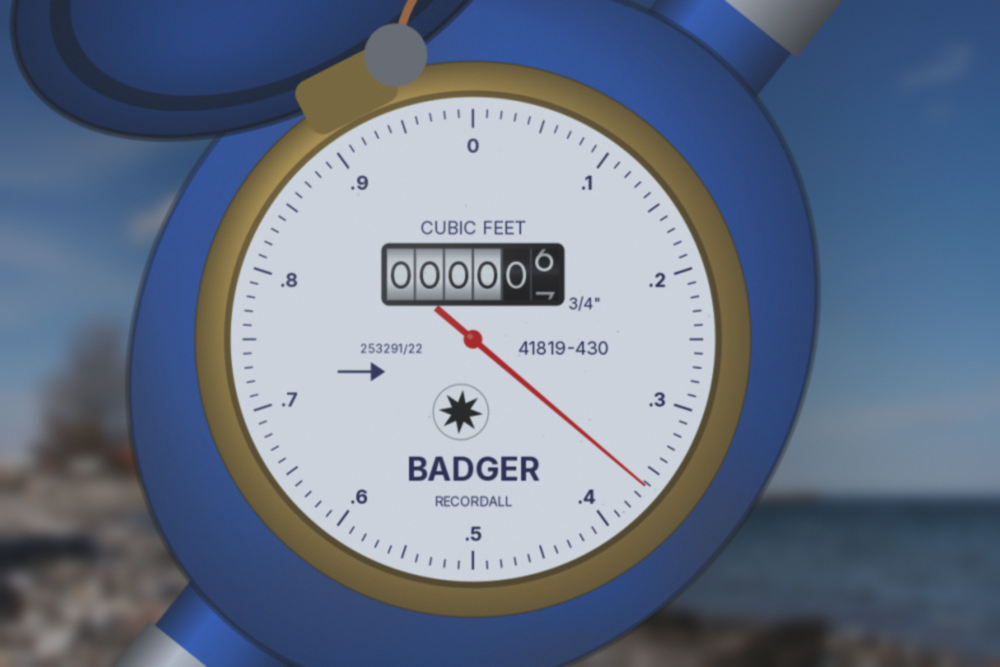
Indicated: 6.36 (ft³)
